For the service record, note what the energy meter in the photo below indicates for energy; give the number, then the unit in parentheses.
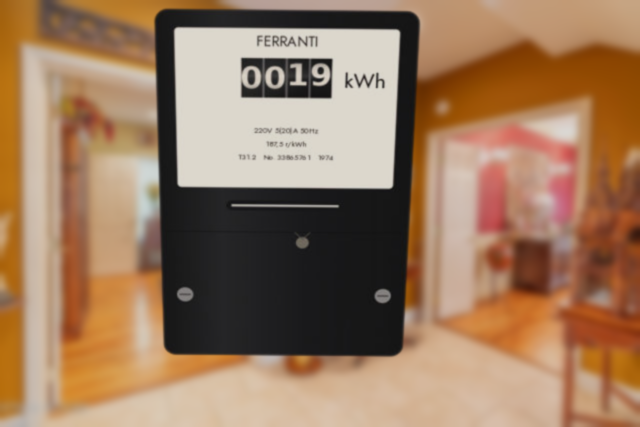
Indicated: 19 (kWh)
